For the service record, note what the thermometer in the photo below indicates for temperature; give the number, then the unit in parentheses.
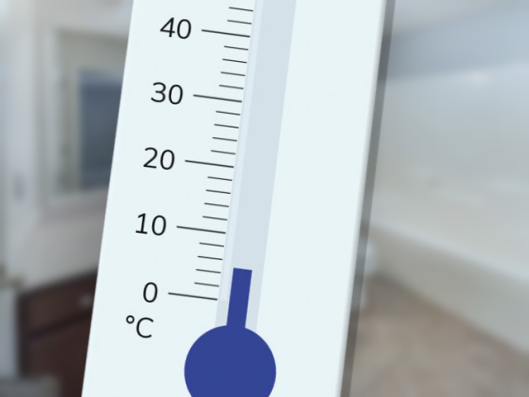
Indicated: 5 (°C)
